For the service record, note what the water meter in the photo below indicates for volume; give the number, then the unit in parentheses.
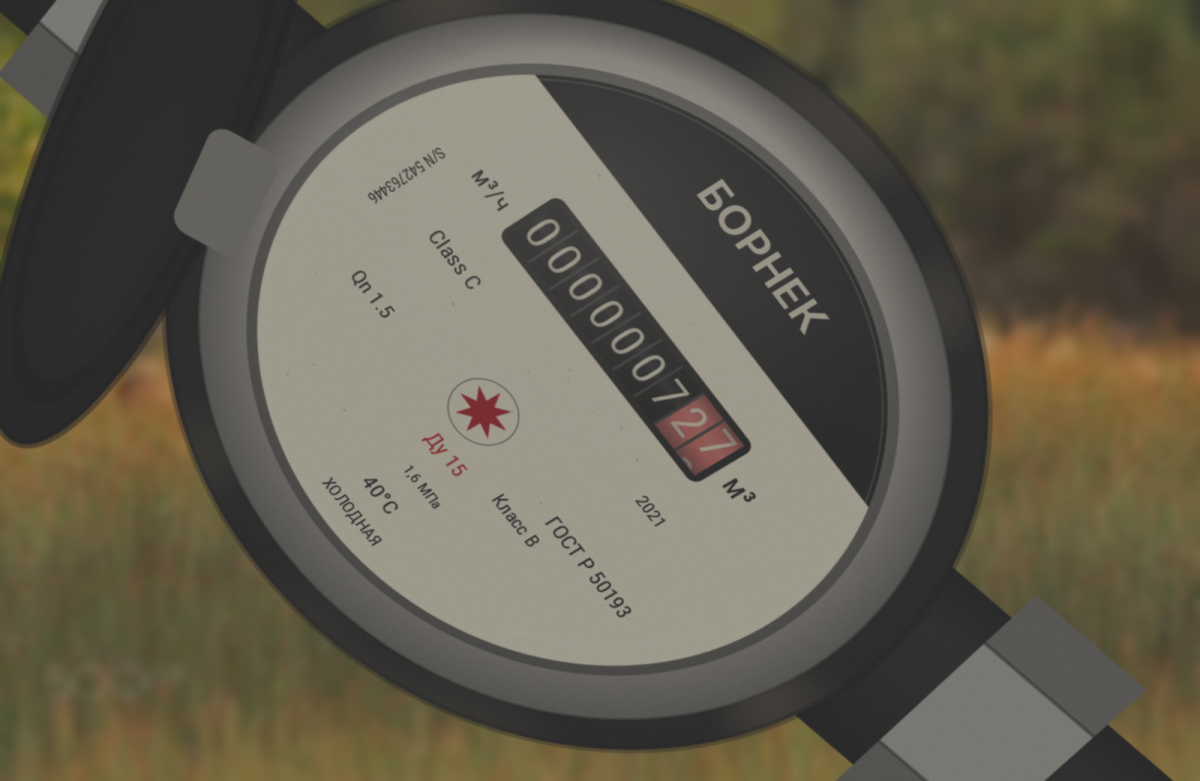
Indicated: 7.27 (m³)
